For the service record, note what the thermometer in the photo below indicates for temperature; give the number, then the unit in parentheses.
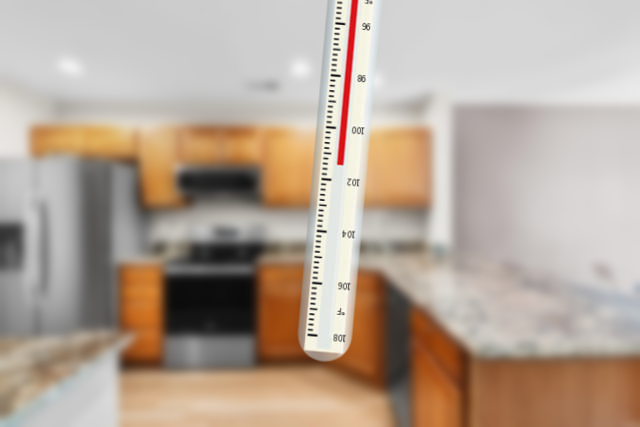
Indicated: 101.4 (°F)
